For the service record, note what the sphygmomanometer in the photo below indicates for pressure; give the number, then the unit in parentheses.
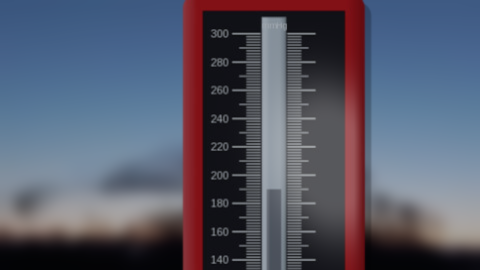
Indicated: 190 (mmHg)
